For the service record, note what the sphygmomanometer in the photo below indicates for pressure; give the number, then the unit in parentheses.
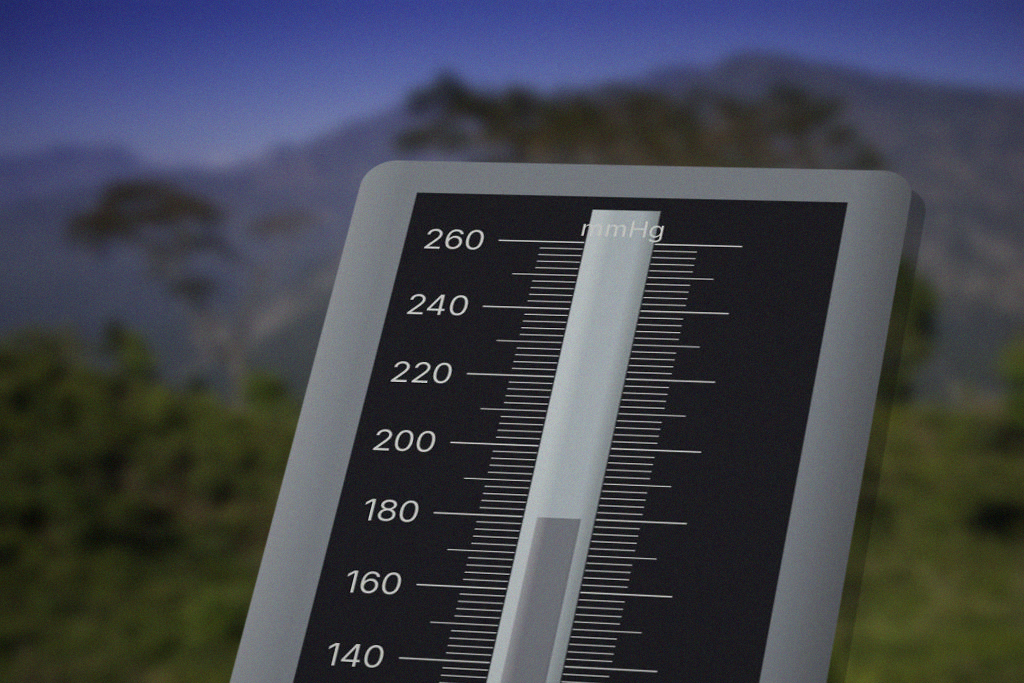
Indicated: 180 (mmHg)
